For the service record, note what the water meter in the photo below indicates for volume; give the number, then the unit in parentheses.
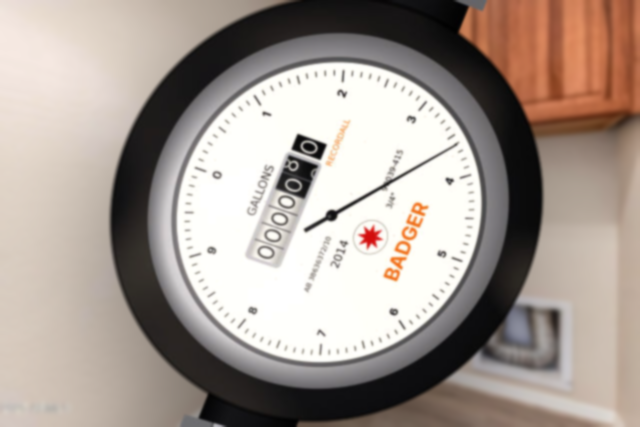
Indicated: 83.6 (gal)
